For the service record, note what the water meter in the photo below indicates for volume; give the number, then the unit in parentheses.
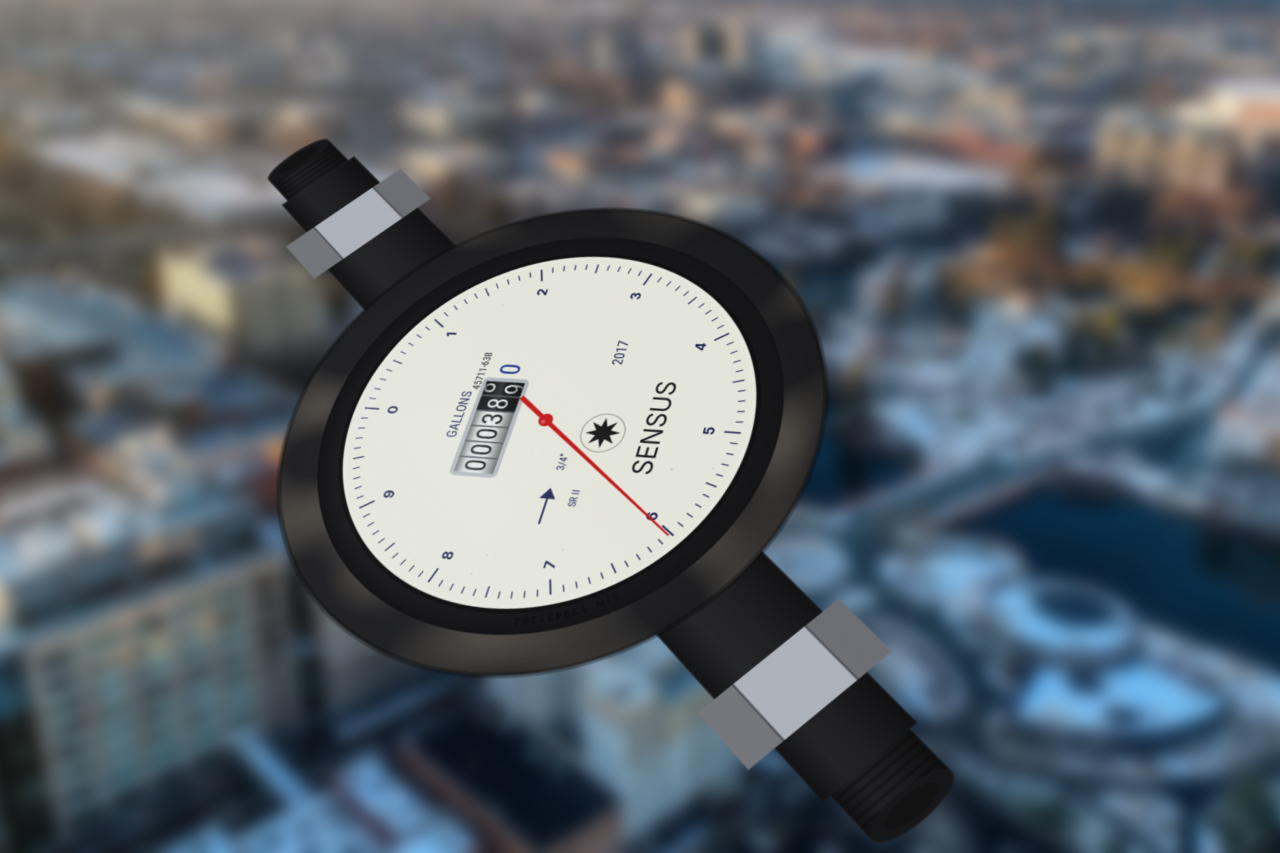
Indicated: 3886.0 (gal)
